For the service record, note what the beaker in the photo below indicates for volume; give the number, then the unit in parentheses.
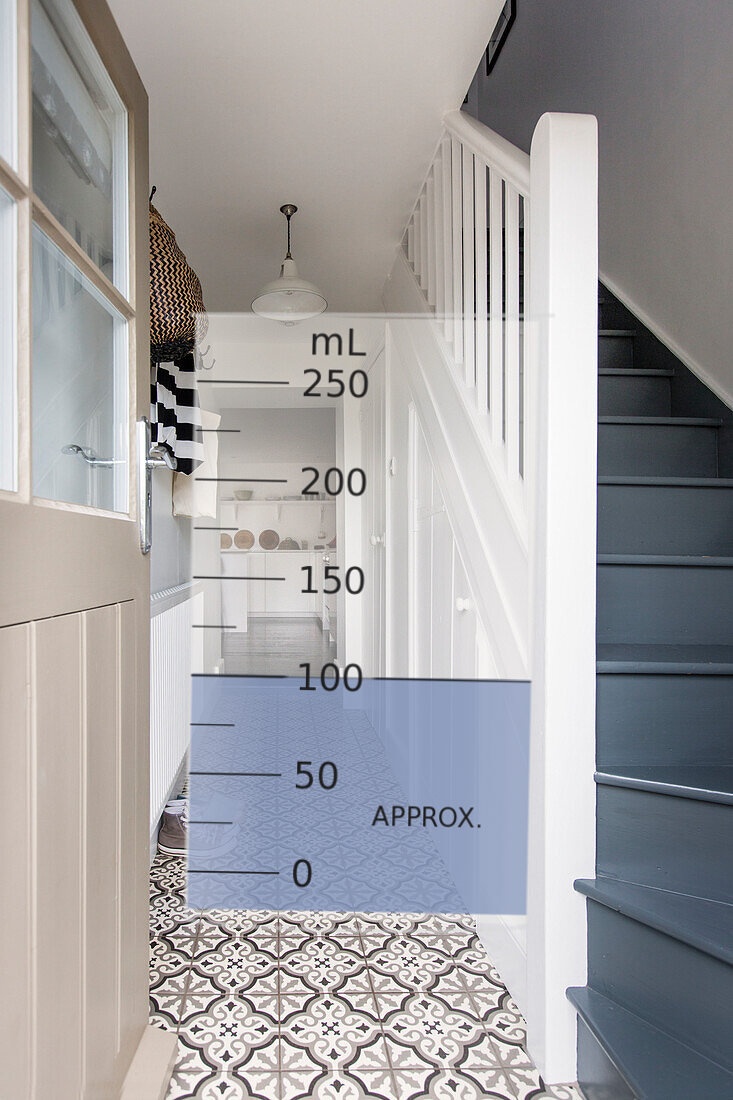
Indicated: 100 (mL)
